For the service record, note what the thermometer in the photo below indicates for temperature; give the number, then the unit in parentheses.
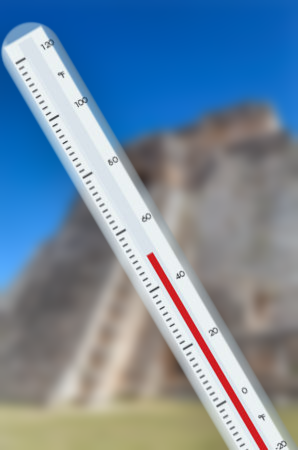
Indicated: 50 (°F)
